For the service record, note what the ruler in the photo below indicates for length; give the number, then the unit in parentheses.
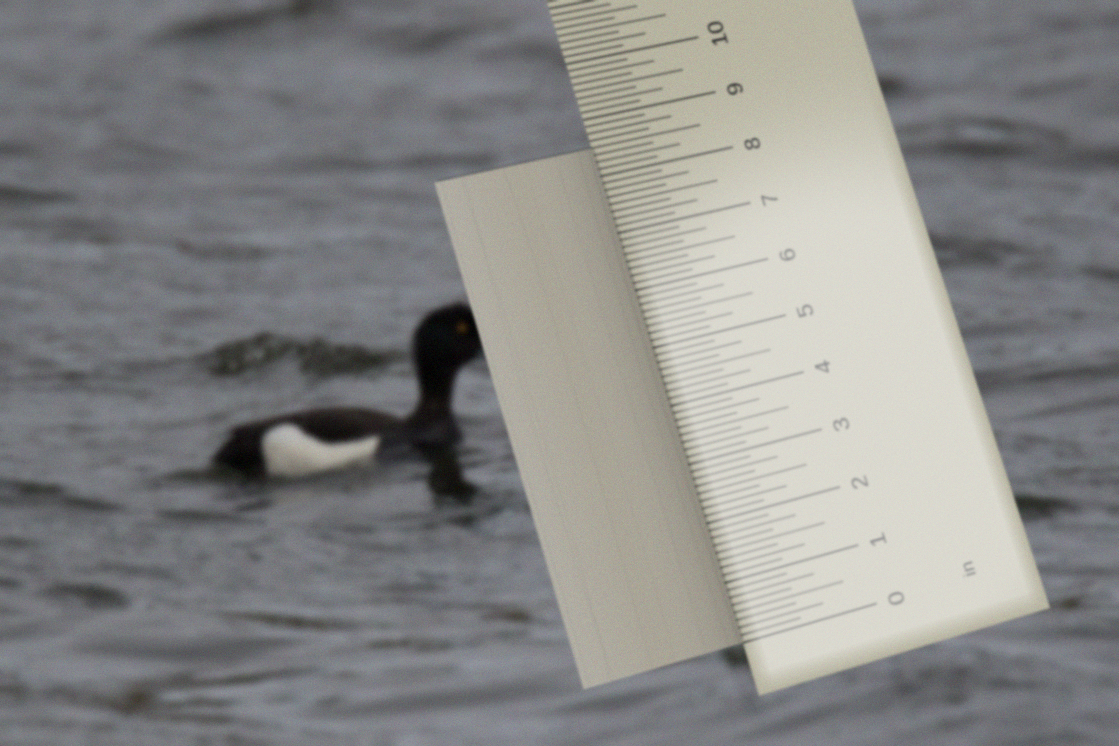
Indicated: 8.5 (in)
